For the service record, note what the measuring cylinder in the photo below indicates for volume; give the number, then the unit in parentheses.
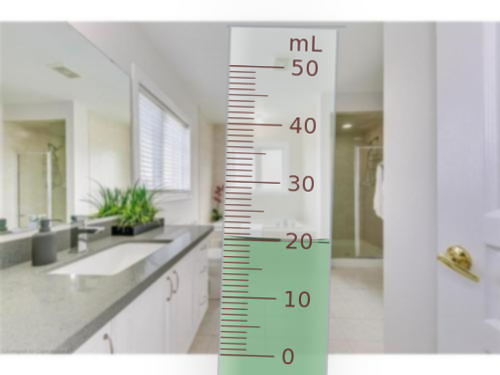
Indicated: 20 (mL)
